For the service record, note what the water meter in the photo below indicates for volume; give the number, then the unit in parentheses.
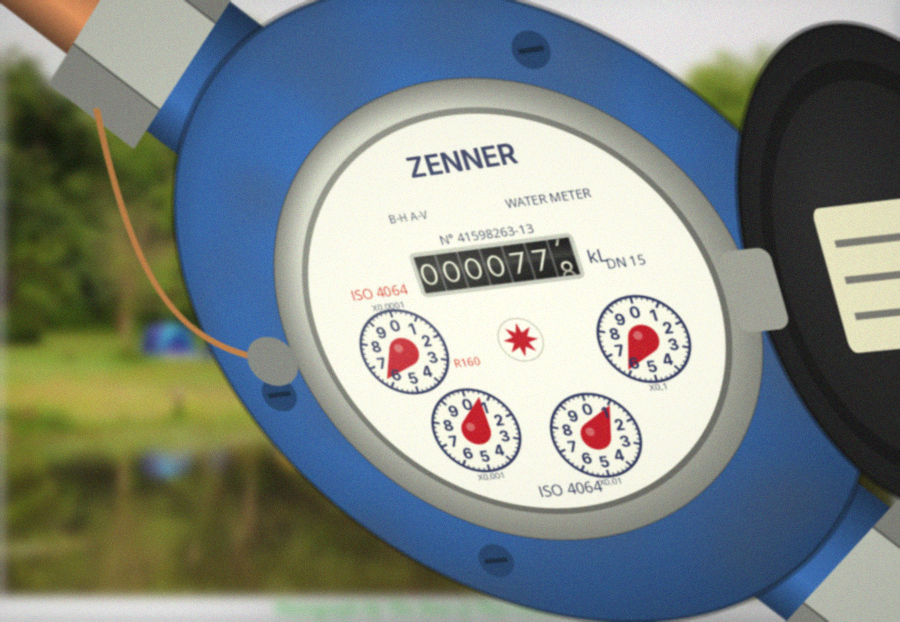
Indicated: 777.6106 (kL)
